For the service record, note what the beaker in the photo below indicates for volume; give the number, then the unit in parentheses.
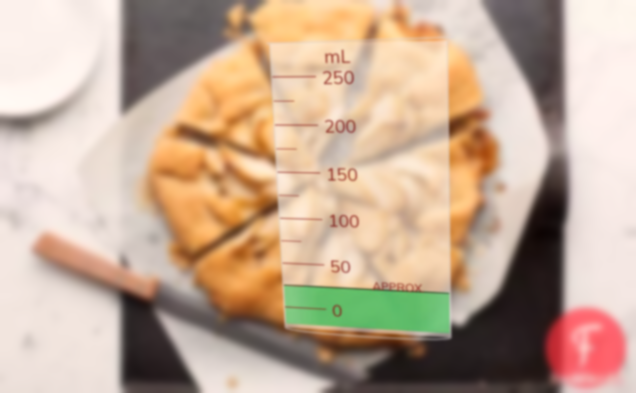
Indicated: 25 (mL)
